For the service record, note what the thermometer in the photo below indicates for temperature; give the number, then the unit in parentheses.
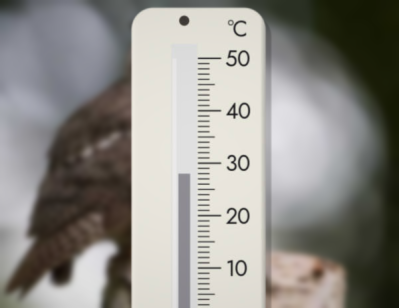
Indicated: 28 (°C)
